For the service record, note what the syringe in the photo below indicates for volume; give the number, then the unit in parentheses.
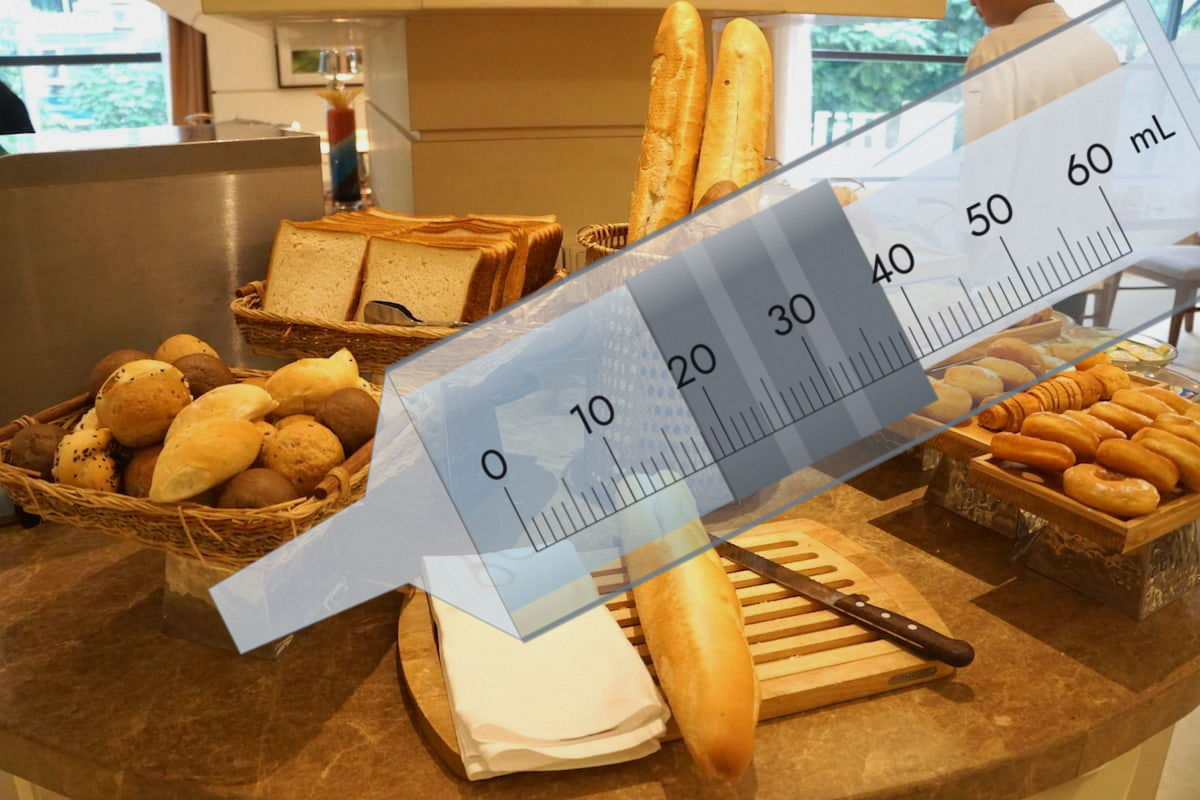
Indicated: 18 (mL)
